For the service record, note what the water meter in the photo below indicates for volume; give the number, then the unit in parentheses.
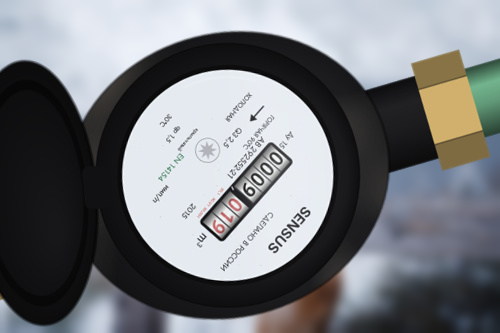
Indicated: 9.019 (m³)
